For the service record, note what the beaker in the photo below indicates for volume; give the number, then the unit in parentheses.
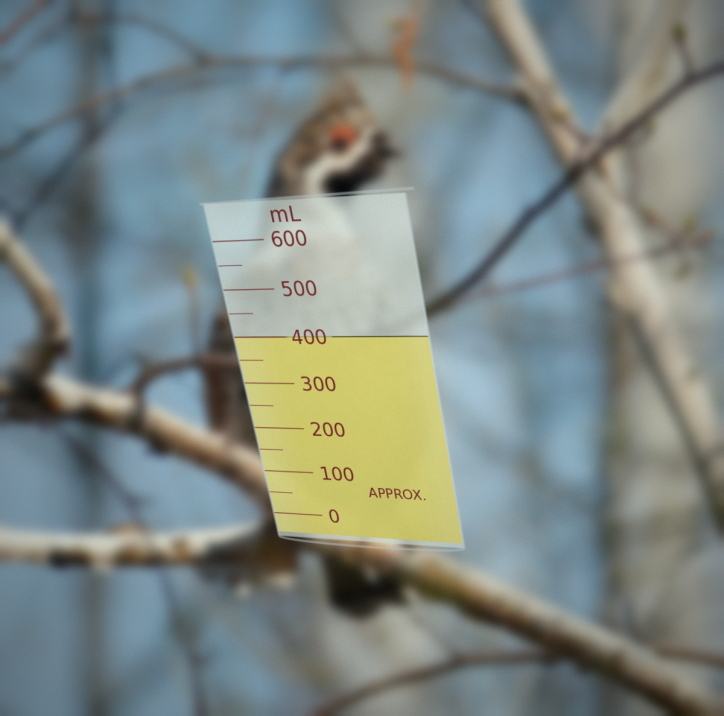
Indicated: 400 (mL)
